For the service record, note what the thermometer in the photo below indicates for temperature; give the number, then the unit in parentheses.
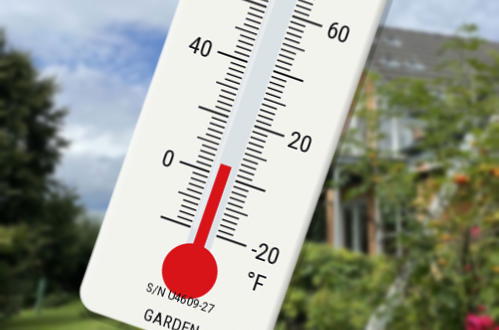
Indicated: 4 (°F)
